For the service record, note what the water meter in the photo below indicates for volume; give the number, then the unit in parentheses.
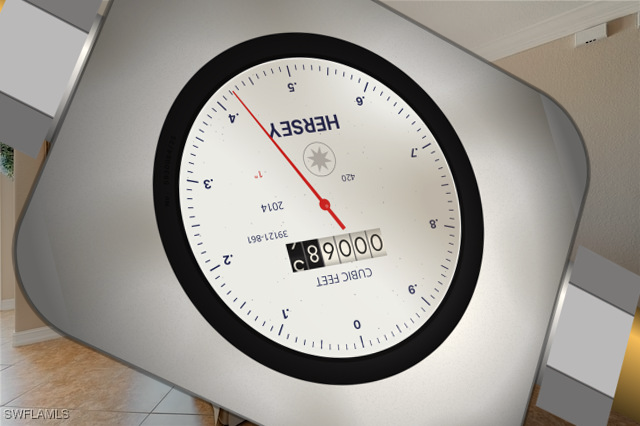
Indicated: 685.42 (ft³)
